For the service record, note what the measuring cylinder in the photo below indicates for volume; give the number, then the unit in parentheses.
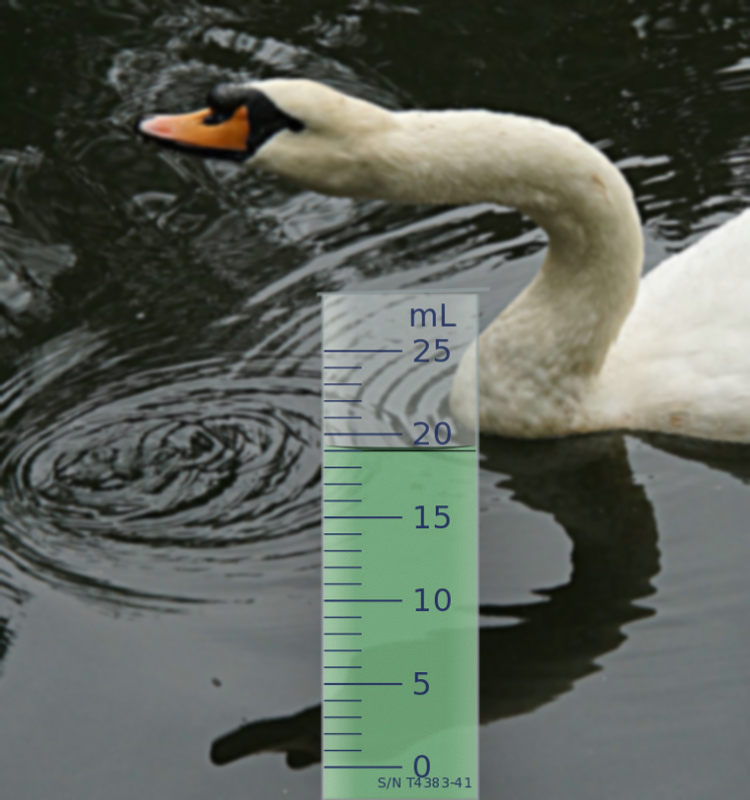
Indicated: 19 (mL)
